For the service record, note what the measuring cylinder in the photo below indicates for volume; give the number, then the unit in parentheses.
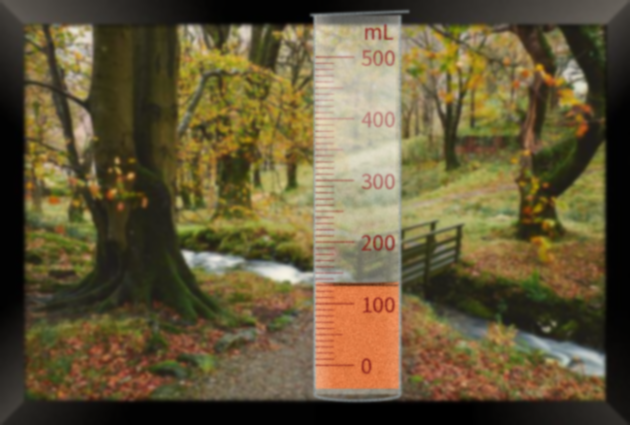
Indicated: 130 (mL)
